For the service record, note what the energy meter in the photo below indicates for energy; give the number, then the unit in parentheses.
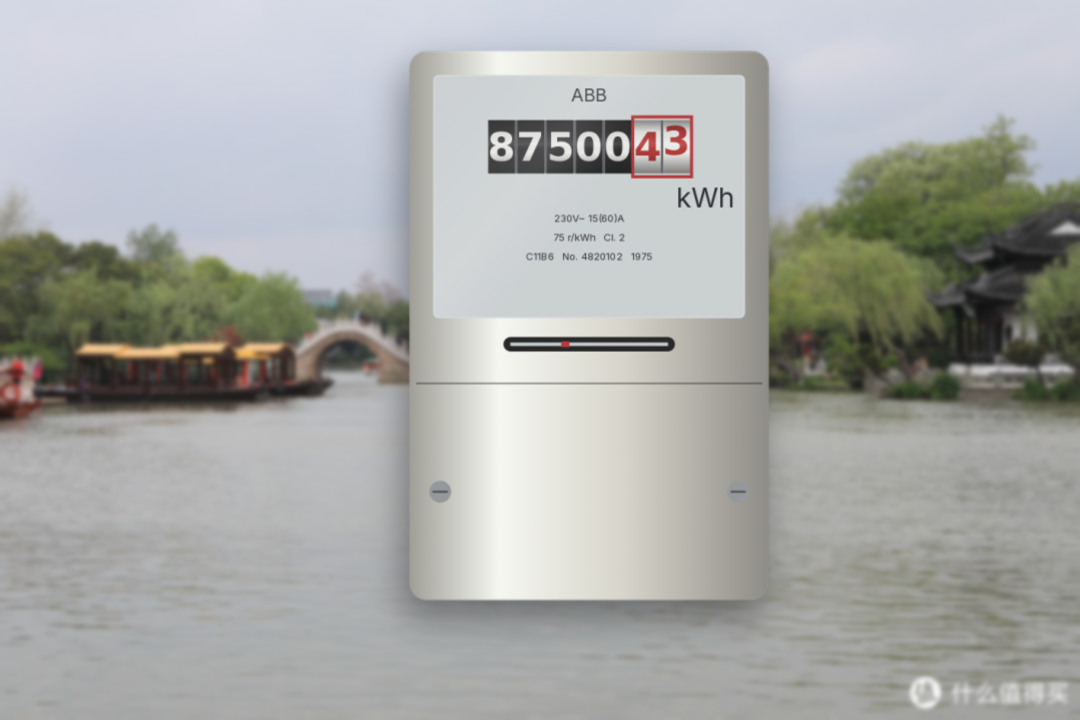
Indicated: 87500.43 (kWh)
